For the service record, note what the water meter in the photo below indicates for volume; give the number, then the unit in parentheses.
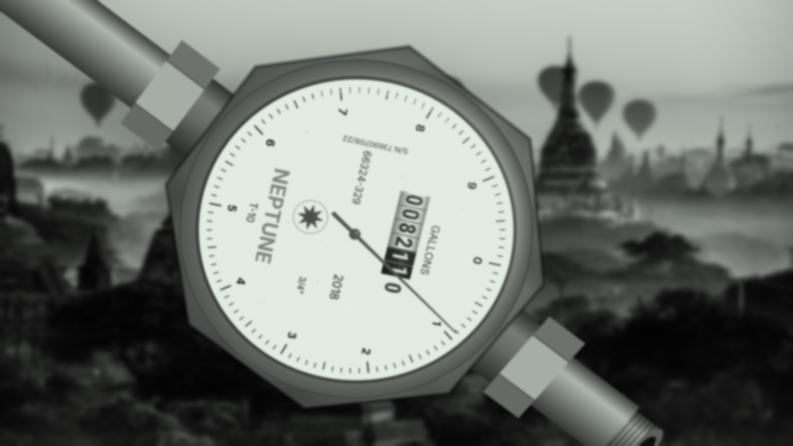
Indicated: 82110.9 (gal)
